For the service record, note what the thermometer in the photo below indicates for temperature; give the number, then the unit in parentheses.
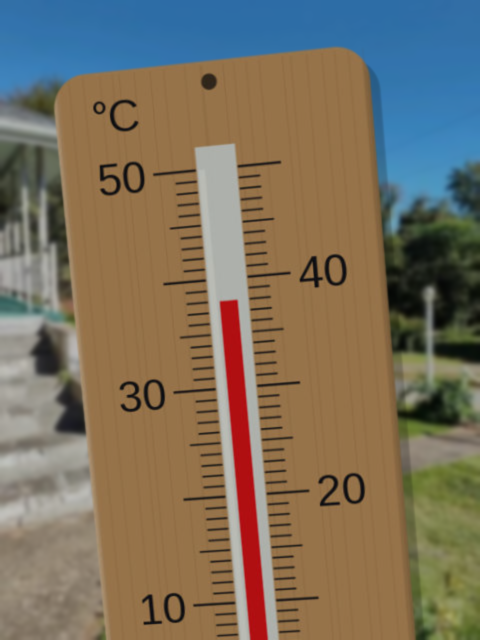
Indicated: 38 (°C)
